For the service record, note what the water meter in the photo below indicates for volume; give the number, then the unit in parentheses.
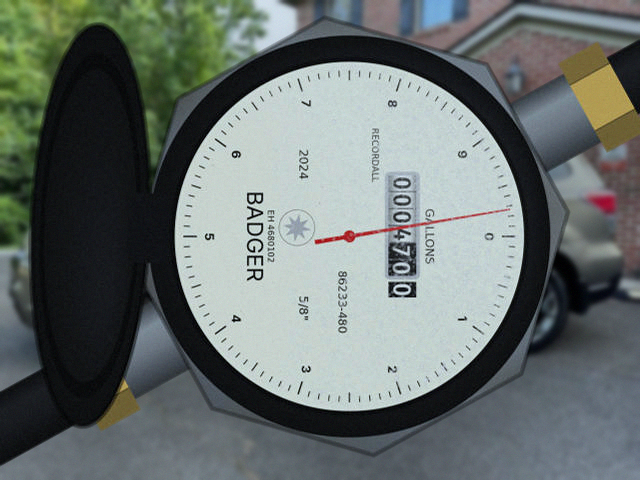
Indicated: 4699.7 (gal)
